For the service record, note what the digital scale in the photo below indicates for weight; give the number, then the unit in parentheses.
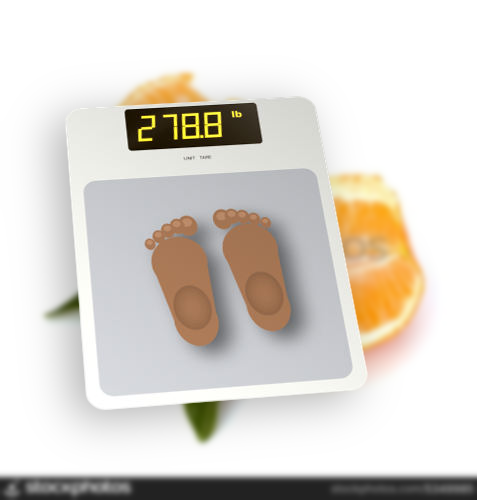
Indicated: 278.8 (lb)
